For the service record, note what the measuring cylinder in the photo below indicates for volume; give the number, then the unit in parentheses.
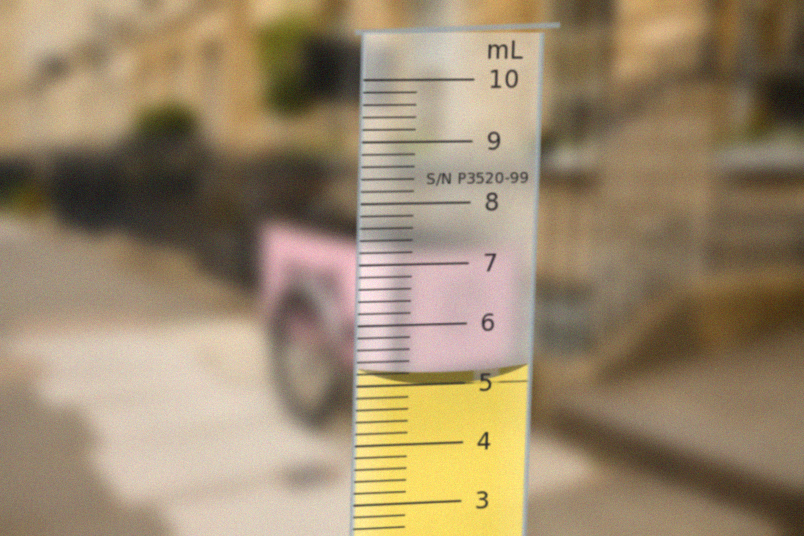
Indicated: 5 (mL)
